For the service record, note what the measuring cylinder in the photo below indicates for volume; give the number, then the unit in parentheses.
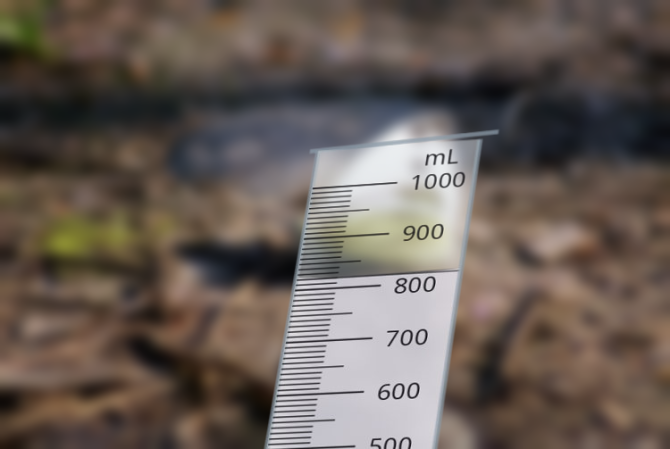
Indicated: 820 (mL)
